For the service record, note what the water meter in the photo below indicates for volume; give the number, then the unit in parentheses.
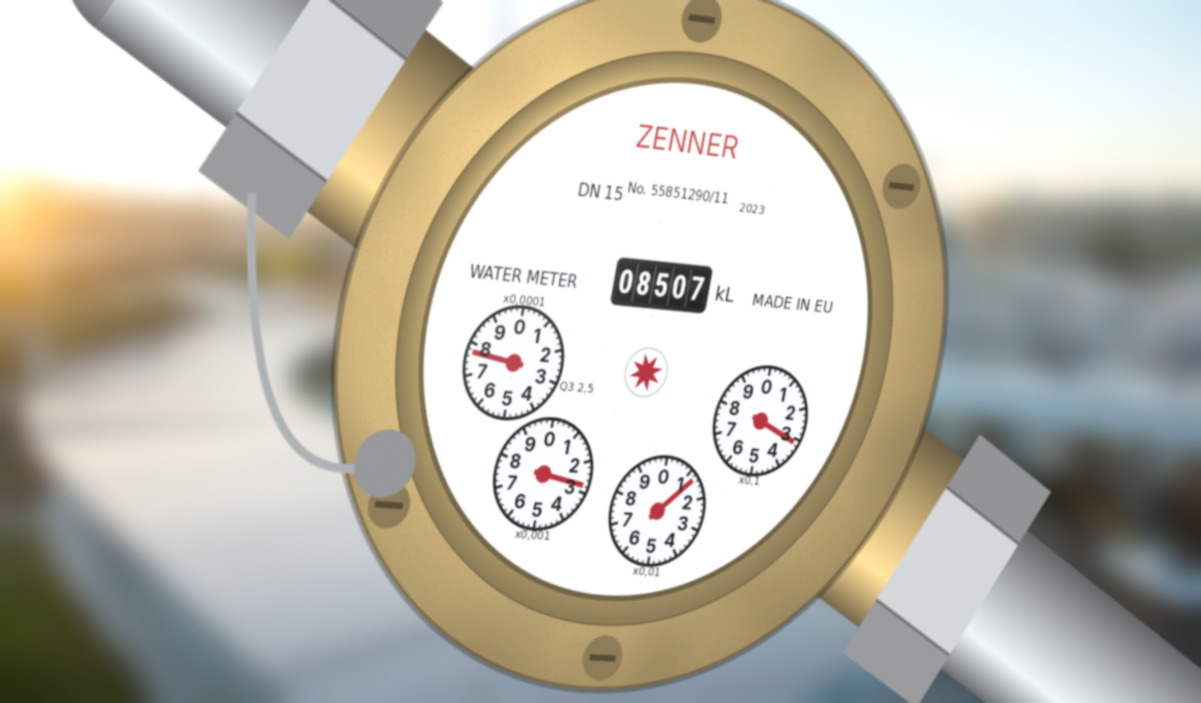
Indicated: 8507.3127 (kL)
